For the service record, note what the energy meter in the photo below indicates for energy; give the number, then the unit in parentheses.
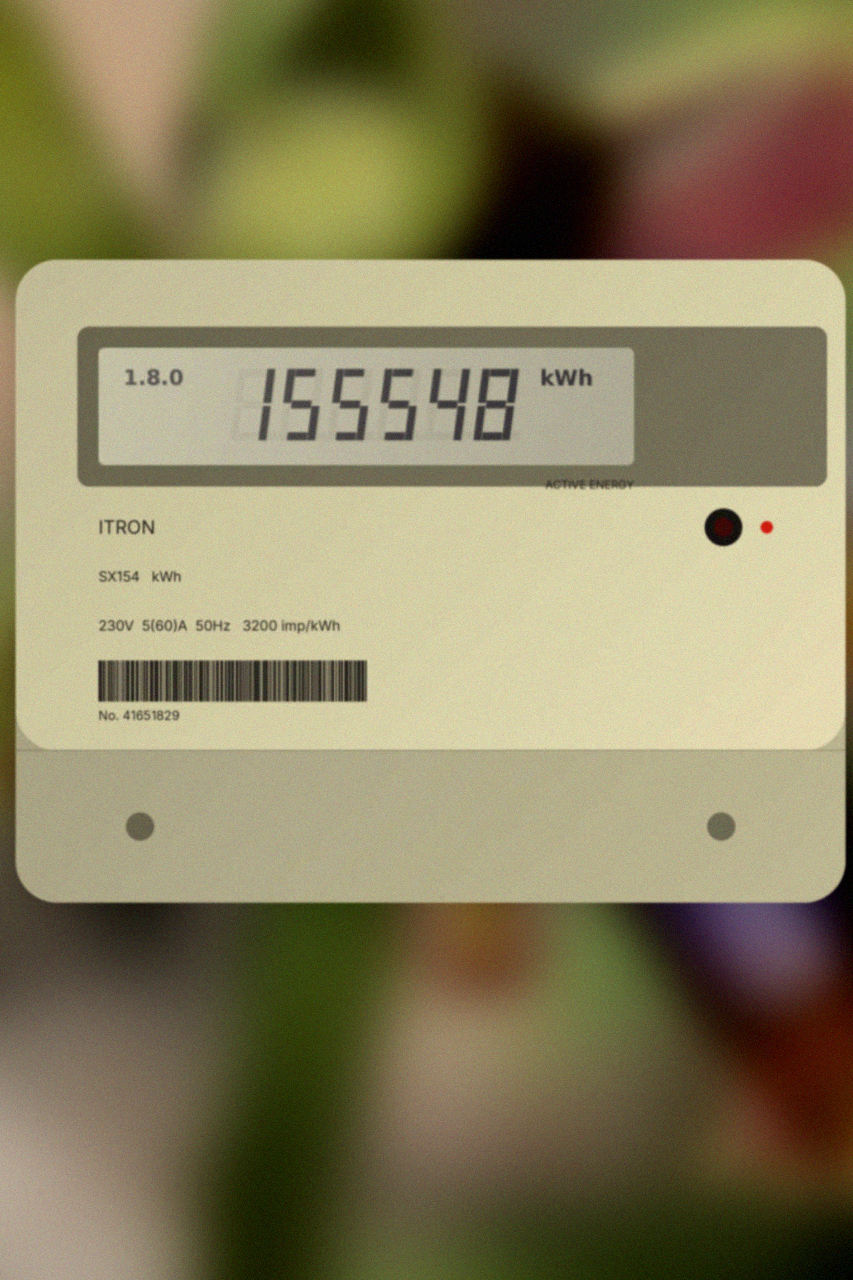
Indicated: 155548 (kWh)
